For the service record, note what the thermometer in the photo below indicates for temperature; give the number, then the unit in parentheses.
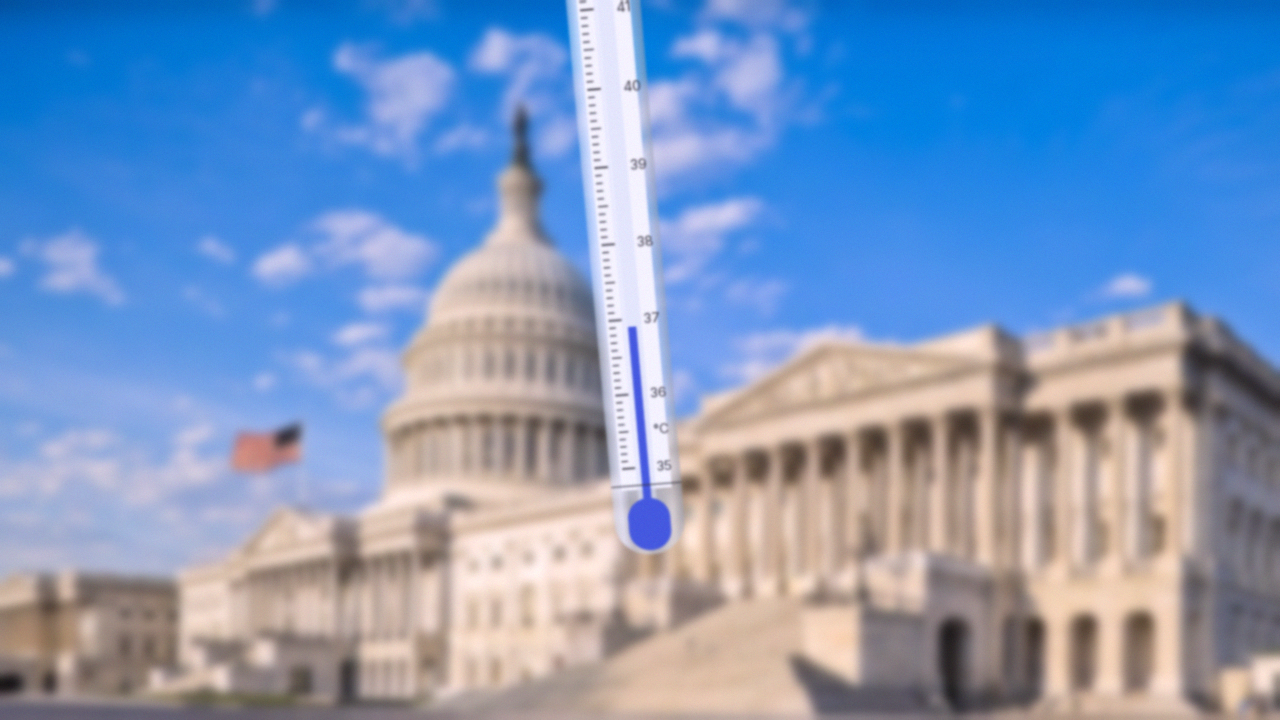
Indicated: 36.9 (°C)
